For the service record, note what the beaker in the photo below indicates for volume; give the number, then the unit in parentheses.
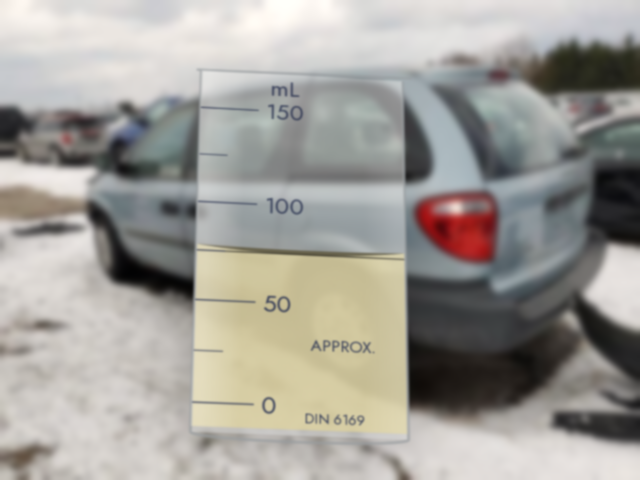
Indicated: 75 (mL)
